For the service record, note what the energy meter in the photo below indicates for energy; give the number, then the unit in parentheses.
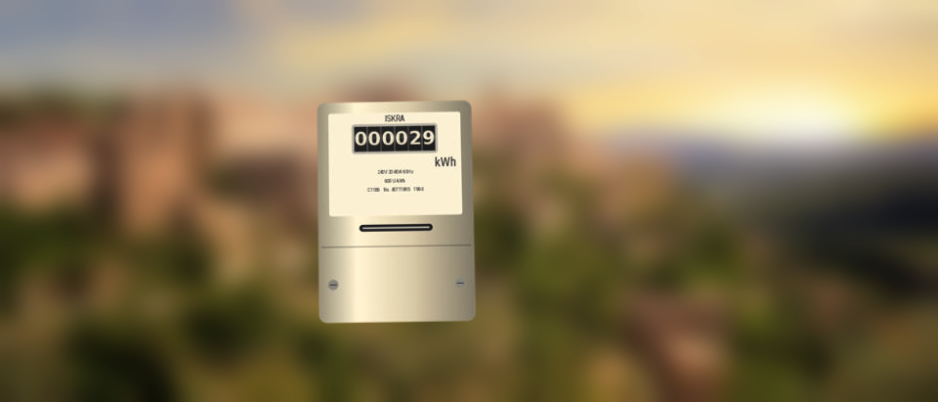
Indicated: 29 (kWh)
